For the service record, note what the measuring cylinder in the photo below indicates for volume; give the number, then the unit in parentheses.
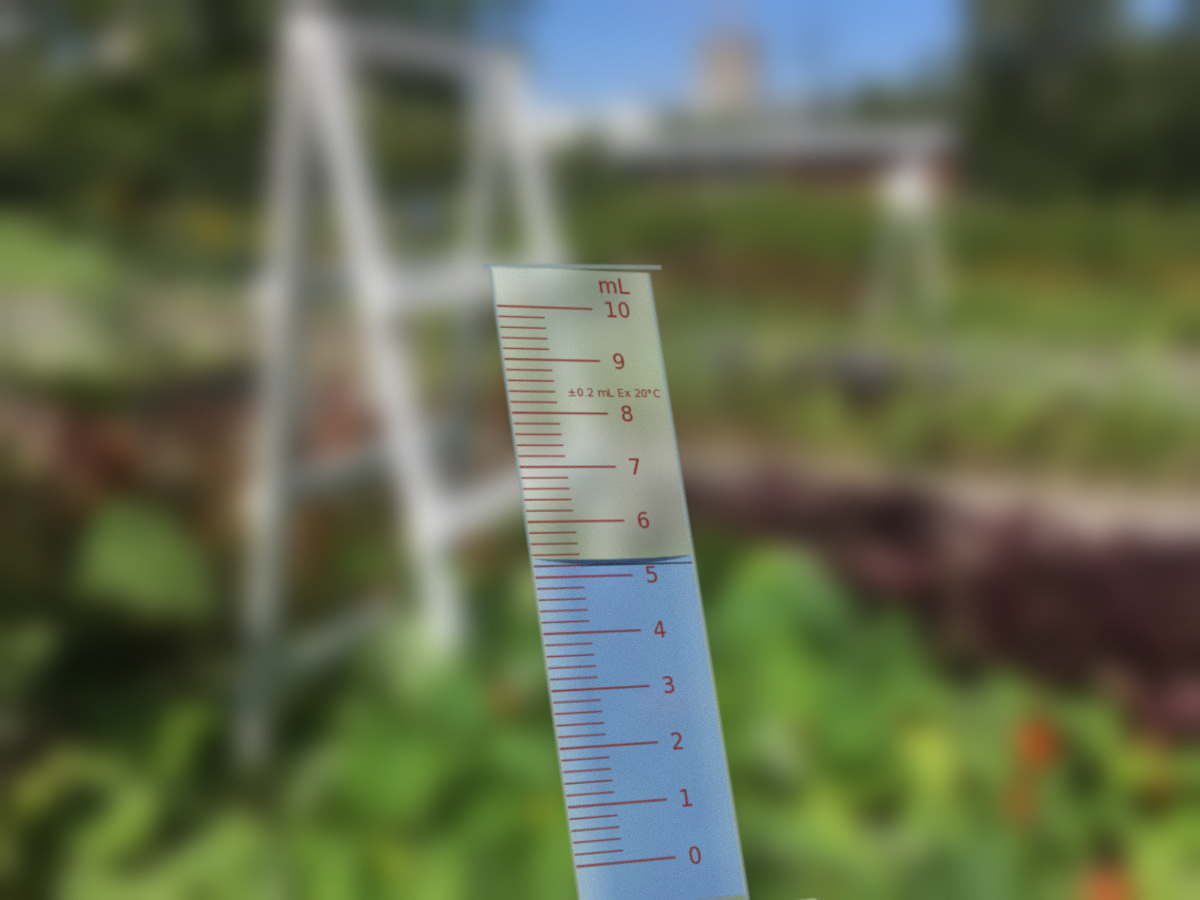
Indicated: 5.2 (mL)
